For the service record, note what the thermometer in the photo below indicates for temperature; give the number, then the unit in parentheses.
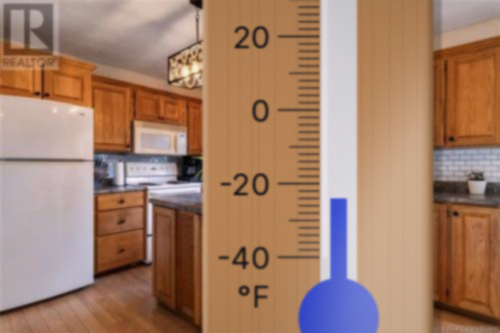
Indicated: -24 (°F)
